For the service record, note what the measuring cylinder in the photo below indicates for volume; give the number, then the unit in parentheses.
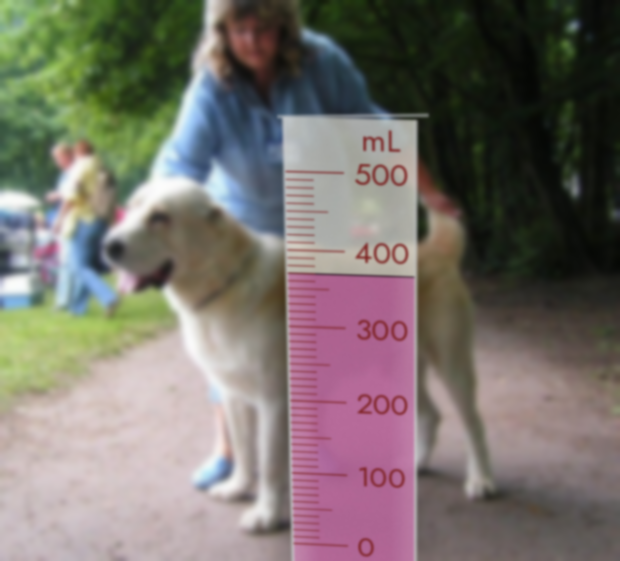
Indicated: 370 (mL)
